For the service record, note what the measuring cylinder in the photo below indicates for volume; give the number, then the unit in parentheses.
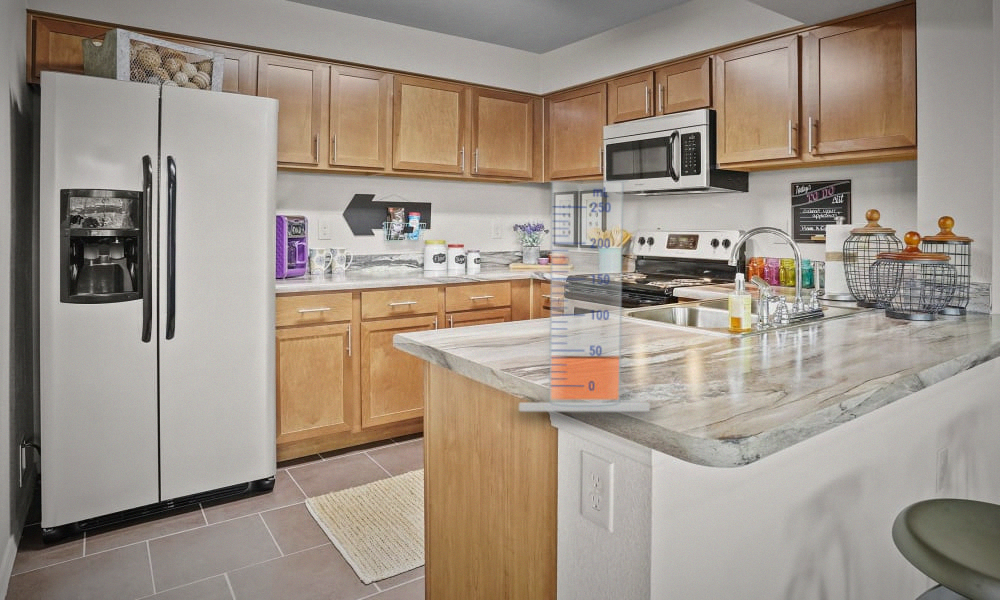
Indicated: 40 (mL)
